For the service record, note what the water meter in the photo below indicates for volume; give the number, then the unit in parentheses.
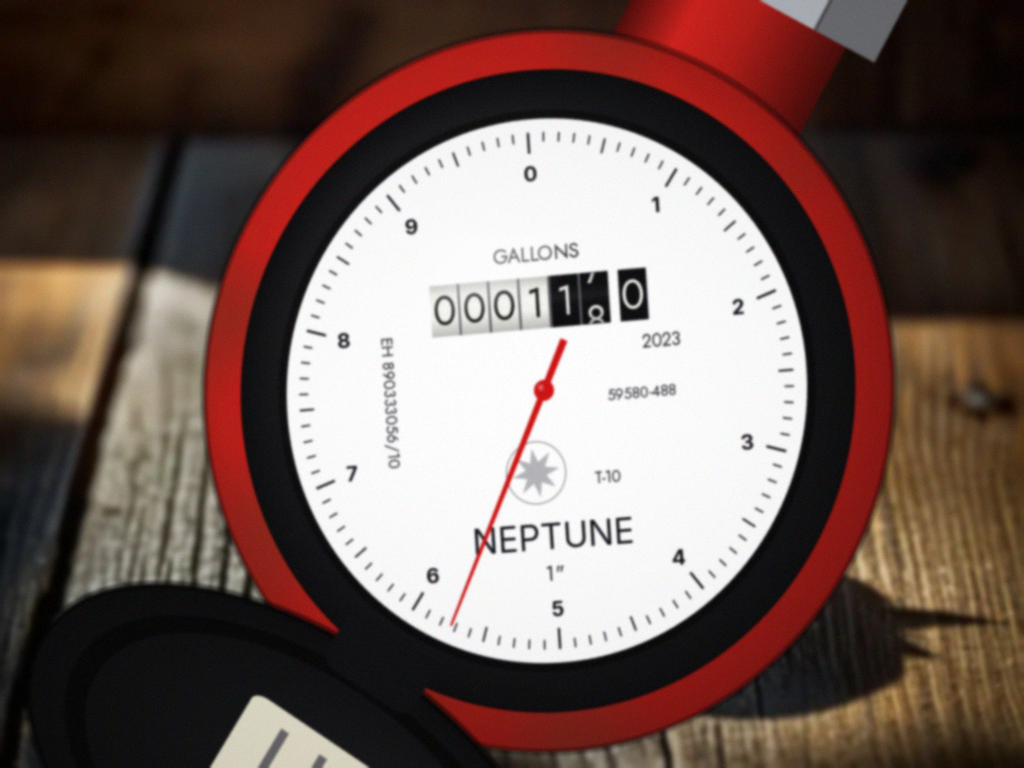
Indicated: 1175.7 (gal)
